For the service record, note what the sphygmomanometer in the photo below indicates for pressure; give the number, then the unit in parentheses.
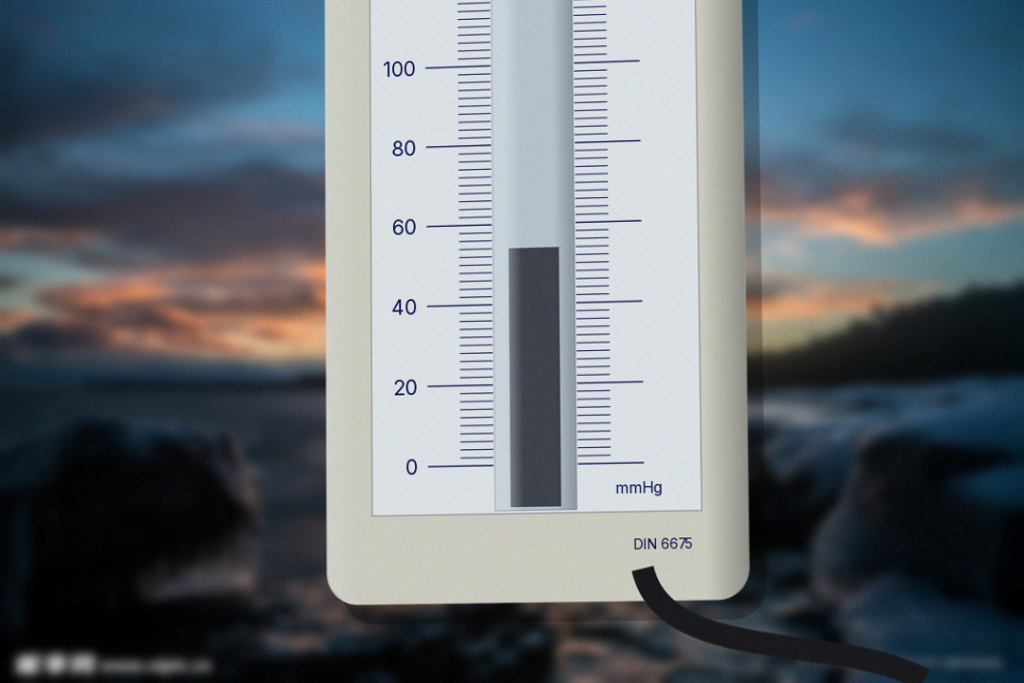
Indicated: 54 (mmHg)
